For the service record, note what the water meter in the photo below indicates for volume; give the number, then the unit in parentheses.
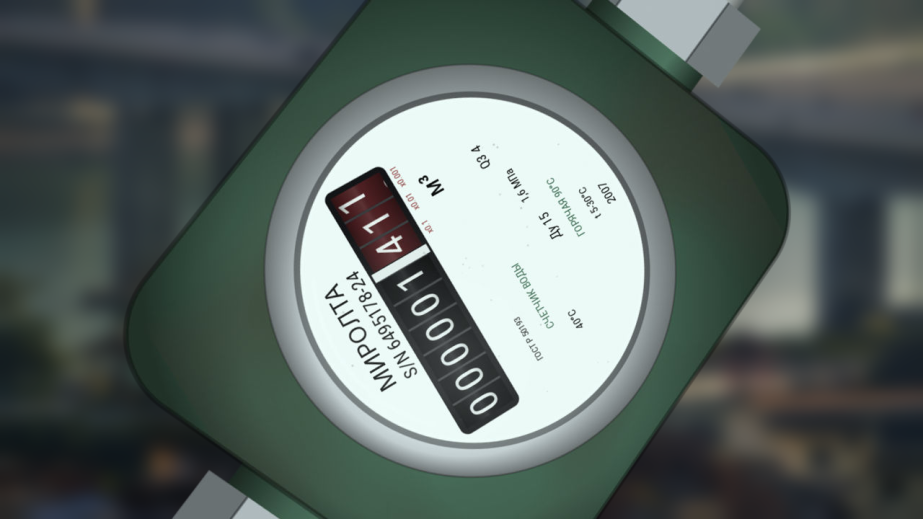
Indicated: 1.411 (m³)
